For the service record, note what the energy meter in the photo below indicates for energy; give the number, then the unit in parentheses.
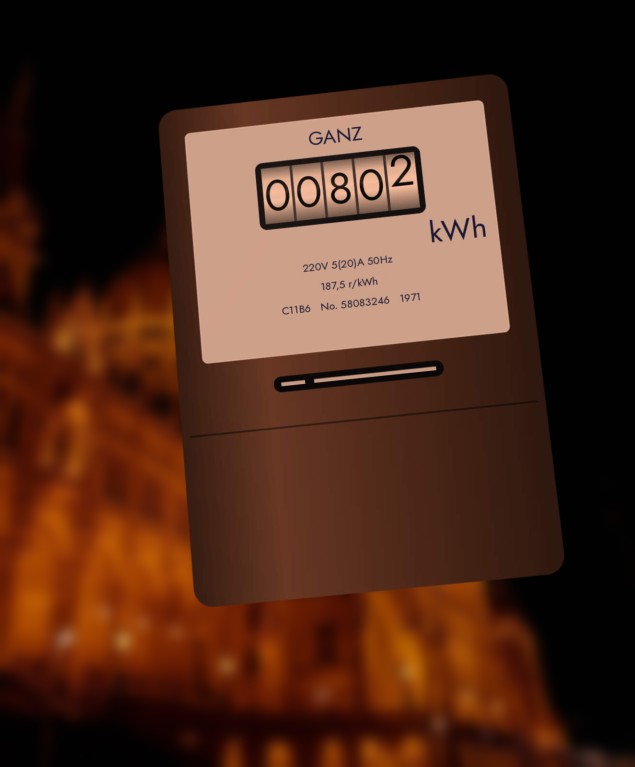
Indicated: 802 (kWh)
